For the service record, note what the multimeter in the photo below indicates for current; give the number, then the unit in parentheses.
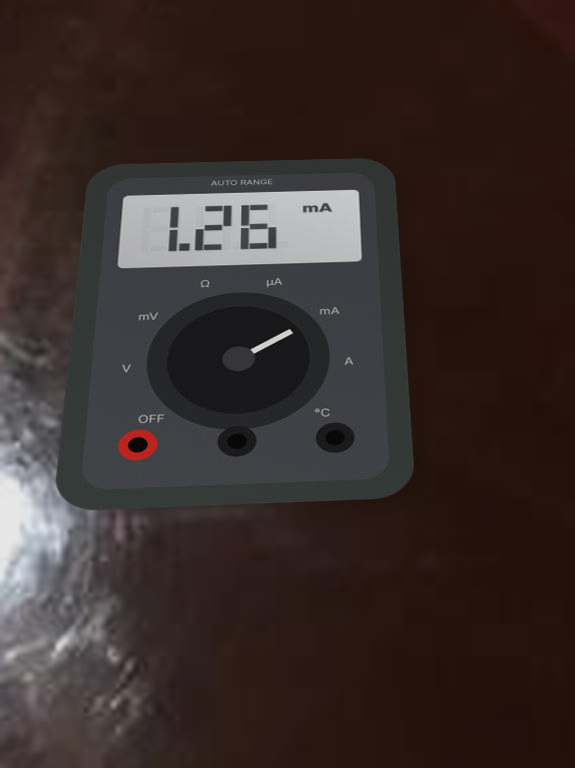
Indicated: 1.26 (mA)
